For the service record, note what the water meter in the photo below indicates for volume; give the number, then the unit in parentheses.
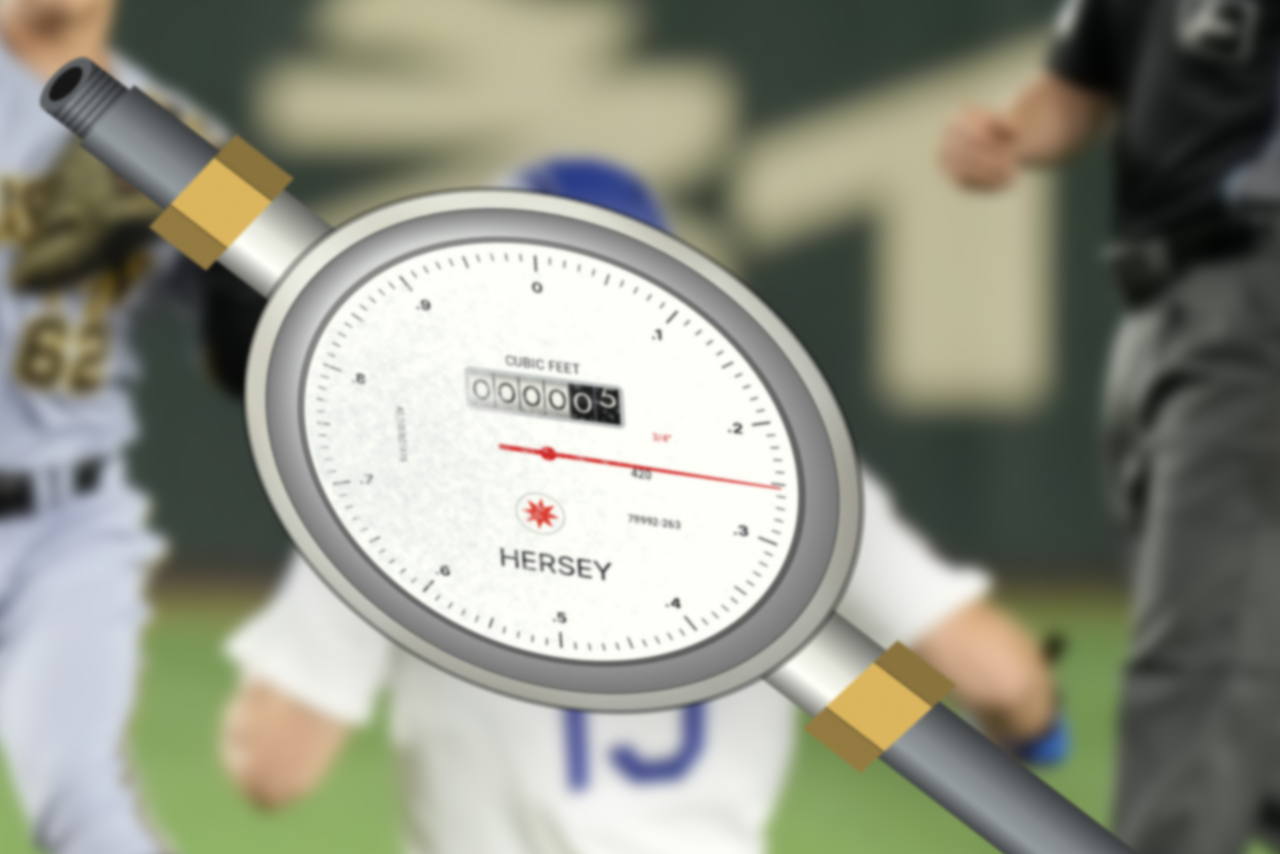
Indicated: 5.25 (ft³)
